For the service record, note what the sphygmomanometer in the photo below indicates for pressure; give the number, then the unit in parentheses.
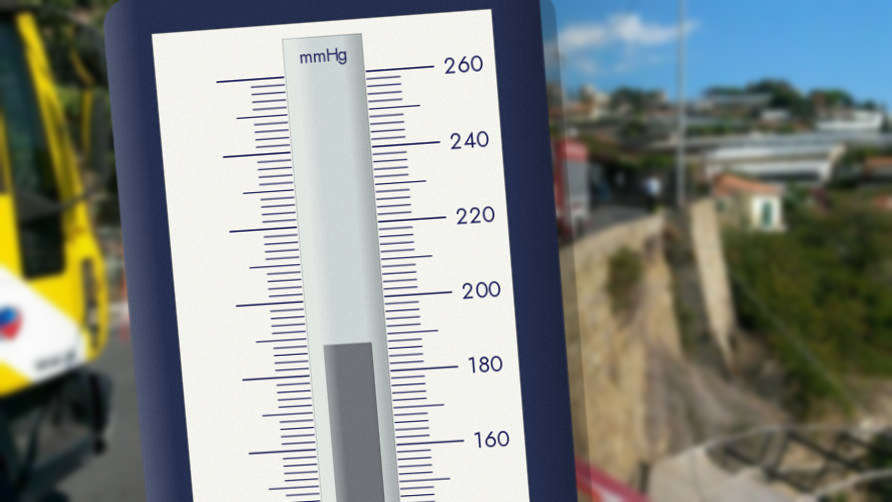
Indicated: 188 (mmHg)
